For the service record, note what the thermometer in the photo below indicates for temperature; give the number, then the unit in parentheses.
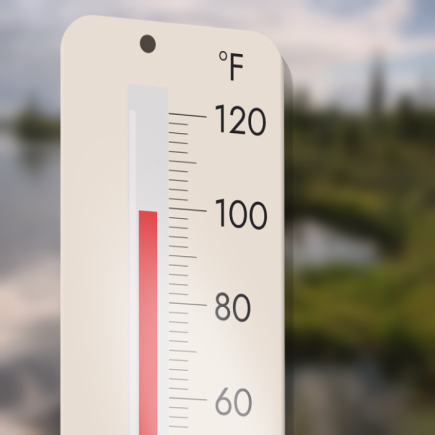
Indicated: 99 (°F)
